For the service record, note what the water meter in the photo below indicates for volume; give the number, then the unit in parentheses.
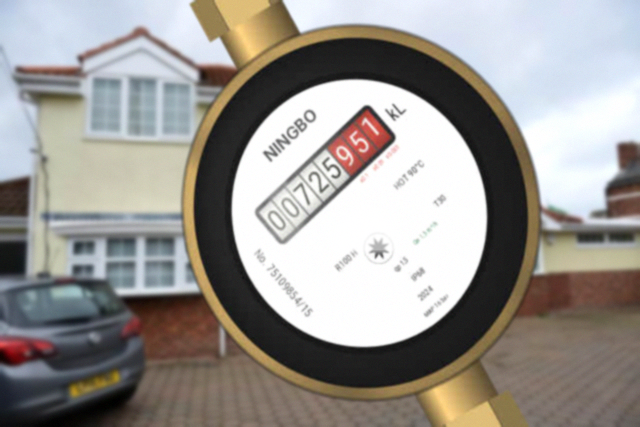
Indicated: 725.951 (kL)
